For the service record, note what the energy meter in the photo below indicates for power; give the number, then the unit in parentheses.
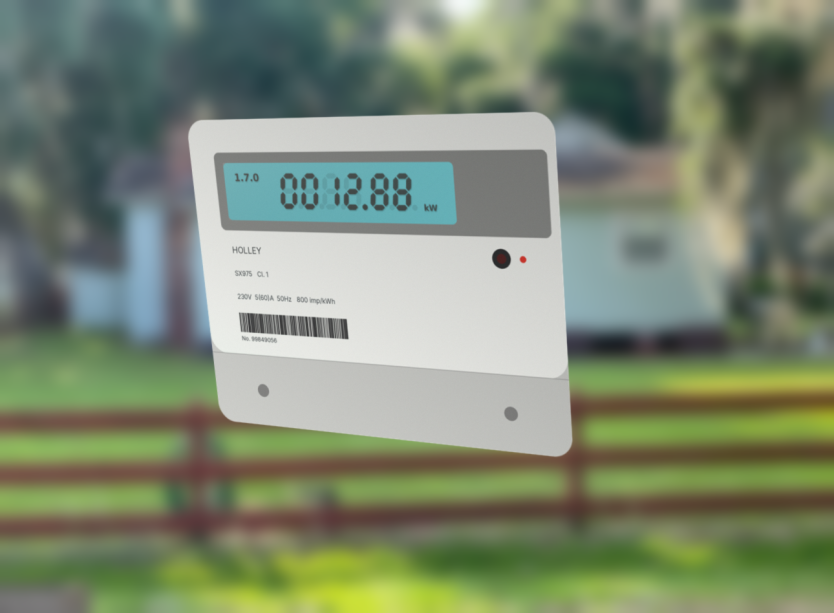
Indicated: 12.88 (kW)
